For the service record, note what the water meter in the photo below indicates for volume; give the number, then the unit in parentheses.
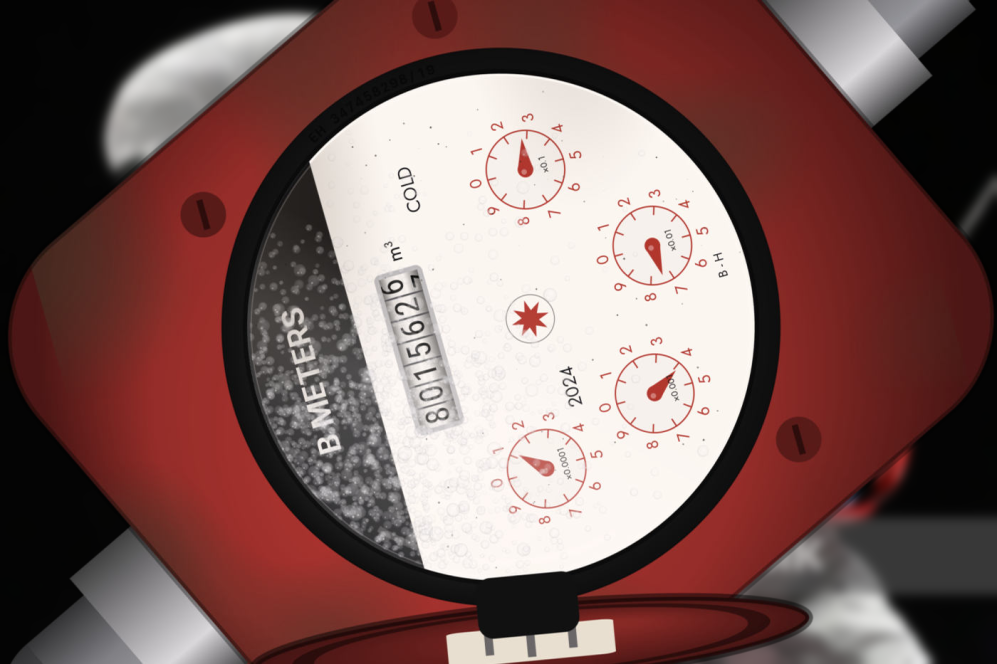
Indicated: 8015626.2741 (m³)
